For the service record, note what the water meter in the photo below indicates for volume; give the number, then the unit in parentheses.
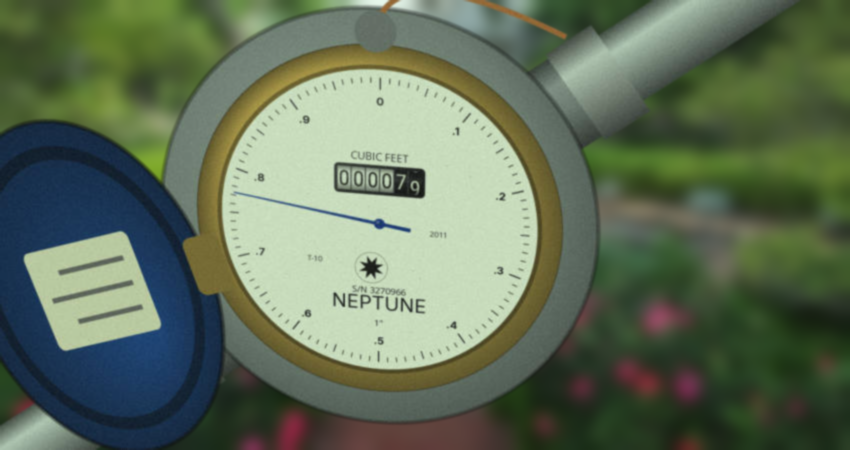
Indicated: 78.77 (ft³)
